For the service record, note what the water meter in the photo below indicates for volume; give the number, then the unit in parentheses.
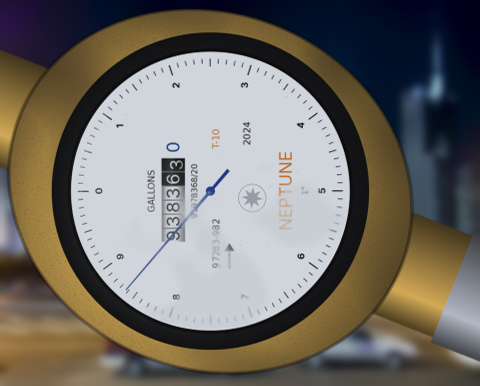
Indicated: 9383628.6 (gal)
